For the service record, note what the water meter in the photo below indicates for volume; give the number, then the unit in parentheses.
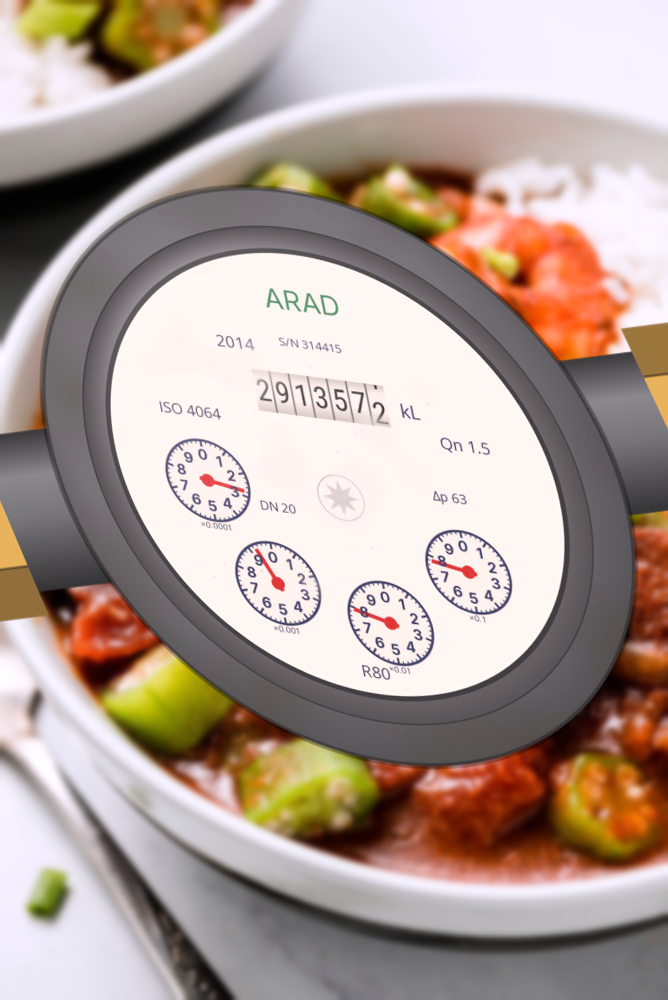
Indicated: 2913571.7792 (kL)
